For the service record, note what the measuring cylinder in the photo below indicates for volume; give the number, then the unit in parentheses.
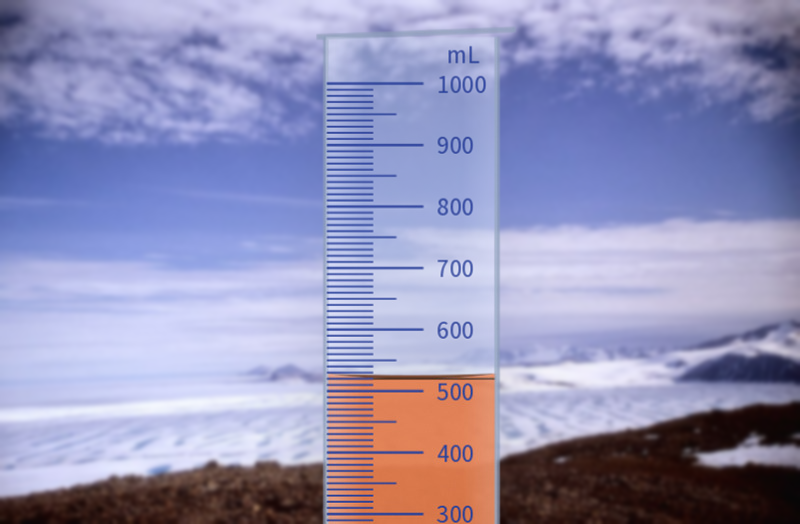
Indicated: 520 (mL)
